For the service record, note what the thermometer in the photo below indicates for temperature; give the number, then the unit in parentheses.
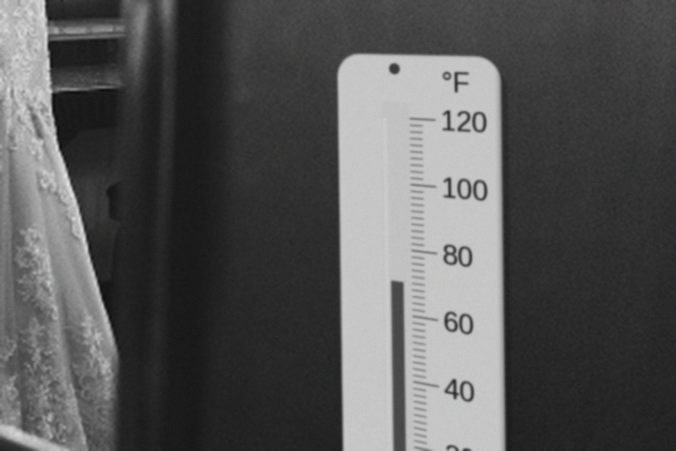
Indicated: 70 (°F)
